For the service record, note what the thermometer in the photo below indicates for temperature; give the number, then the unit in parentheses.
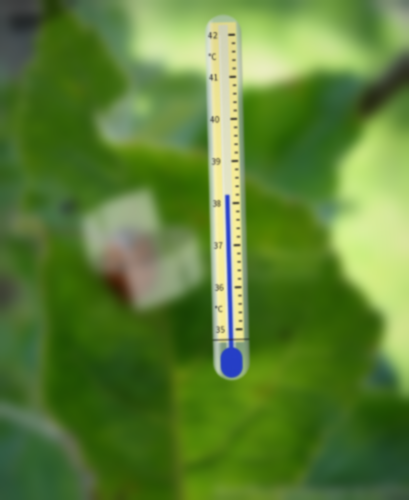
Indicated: 38.2 (°C)
